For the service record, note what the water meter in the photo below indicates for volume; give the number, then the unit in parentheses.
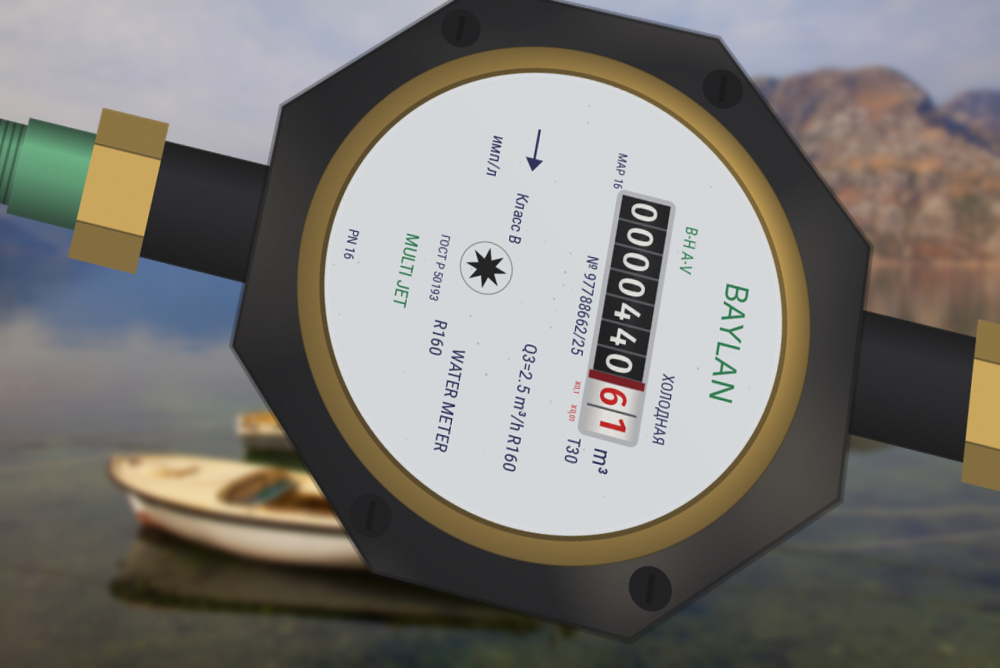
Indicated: 440.61 (m³)
